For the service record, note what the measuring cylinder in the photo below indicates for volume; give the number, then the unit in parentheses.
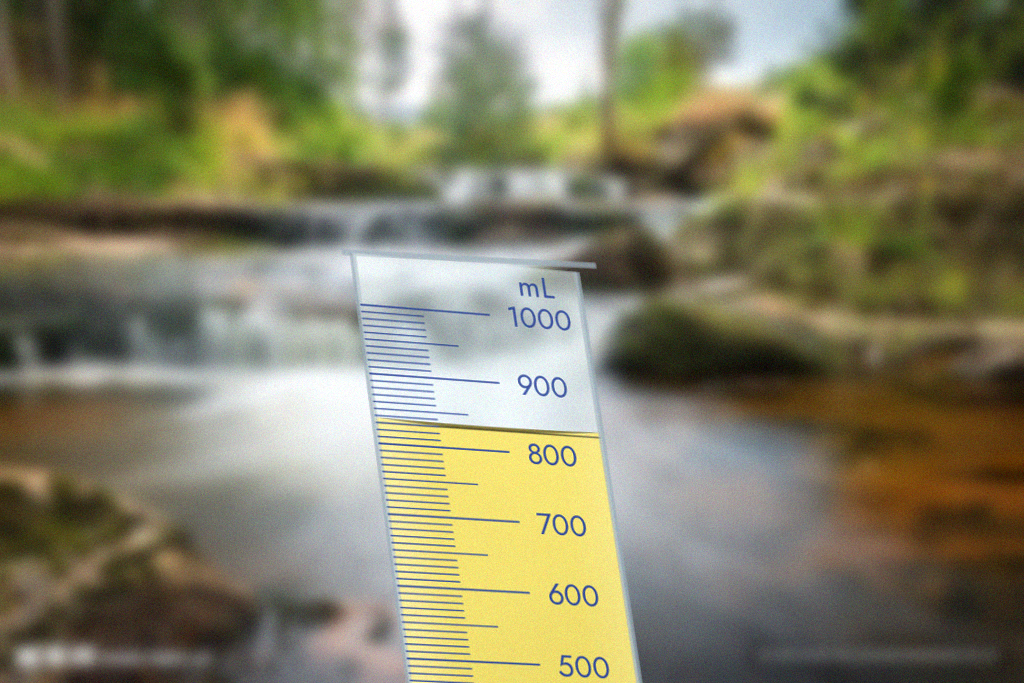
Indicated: 830 (mL)
